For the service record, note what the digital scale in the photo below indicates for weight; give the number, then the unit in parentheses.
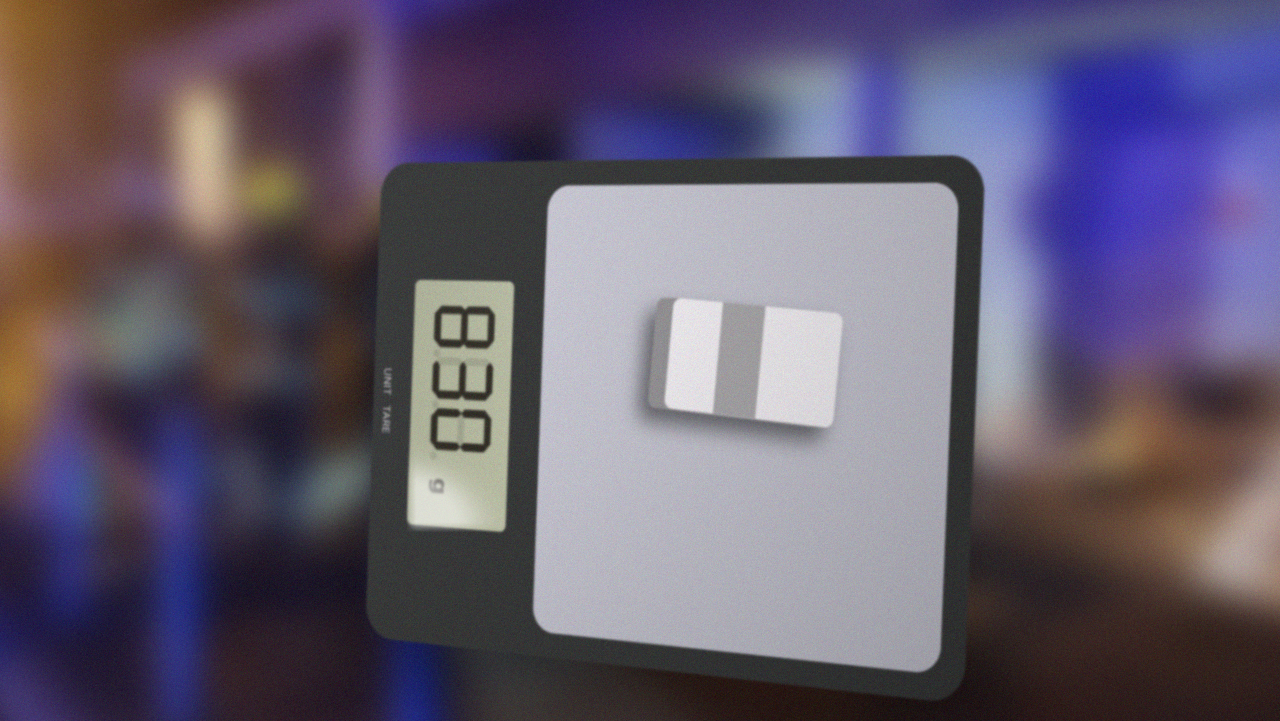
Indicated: 830 (g)
